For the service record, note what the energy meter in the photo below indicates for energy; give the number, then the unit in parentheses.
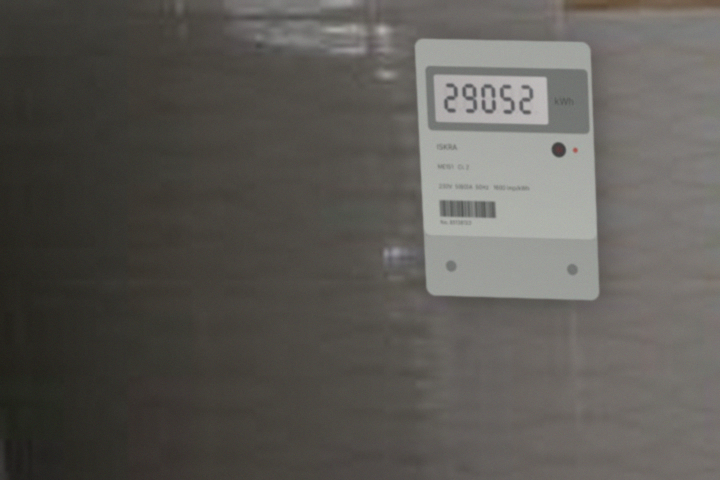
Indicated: 29052 (kWh)
